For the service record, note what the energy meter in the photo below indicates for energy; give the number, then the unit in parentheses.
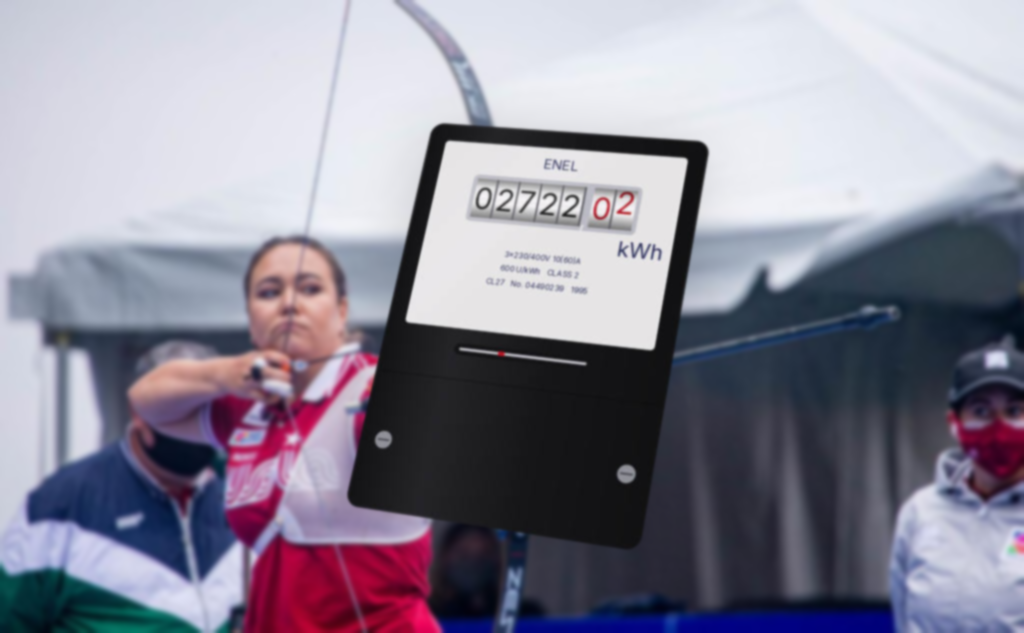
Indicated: 2722.02 (kWh)
